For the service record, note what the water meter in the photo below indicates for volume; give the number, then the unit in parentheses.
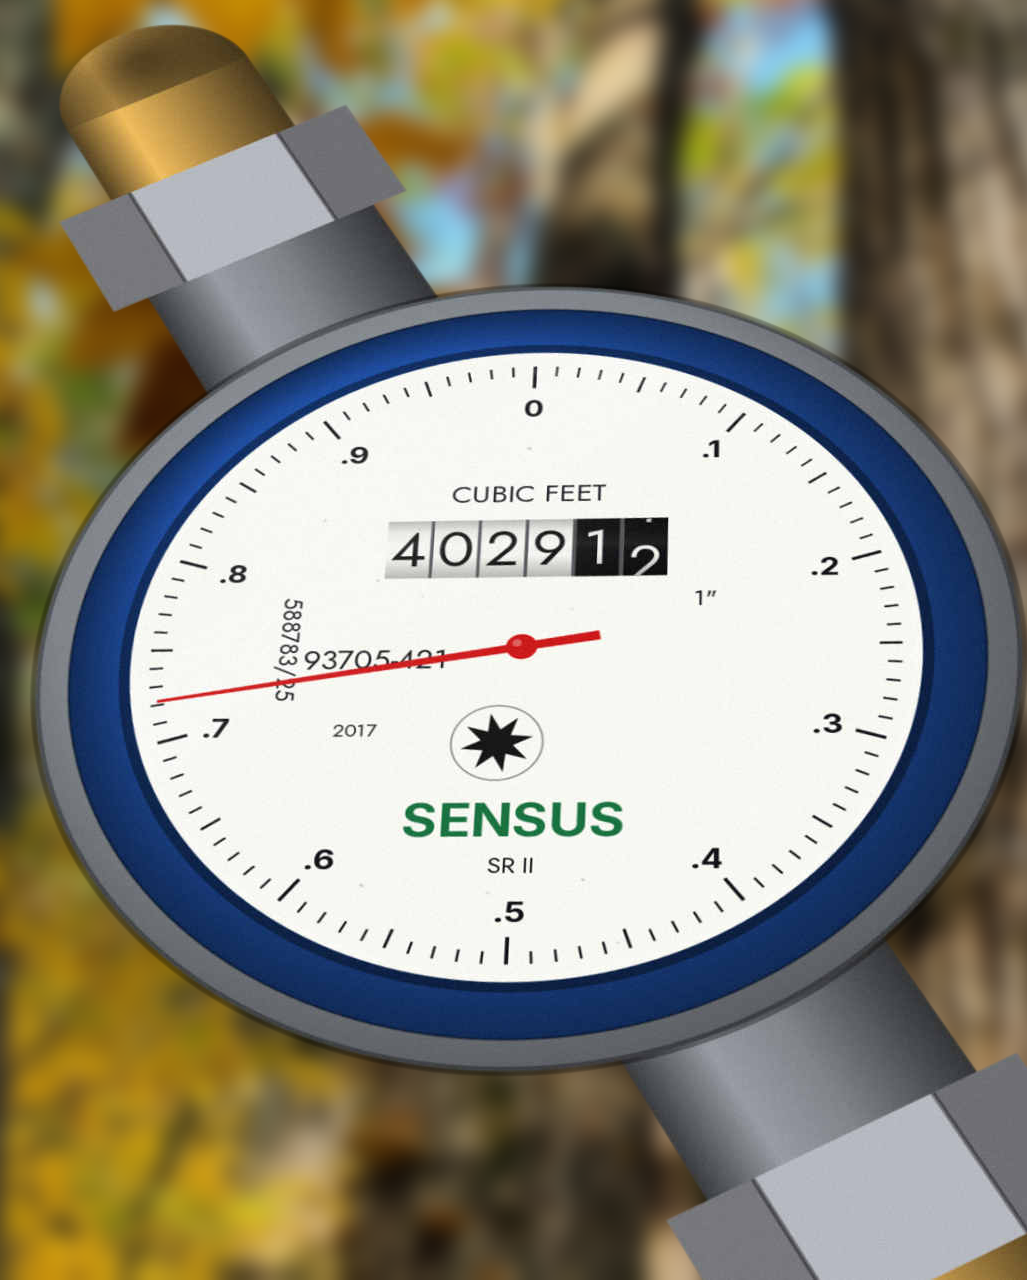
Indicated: 402911.72 (ft³)
